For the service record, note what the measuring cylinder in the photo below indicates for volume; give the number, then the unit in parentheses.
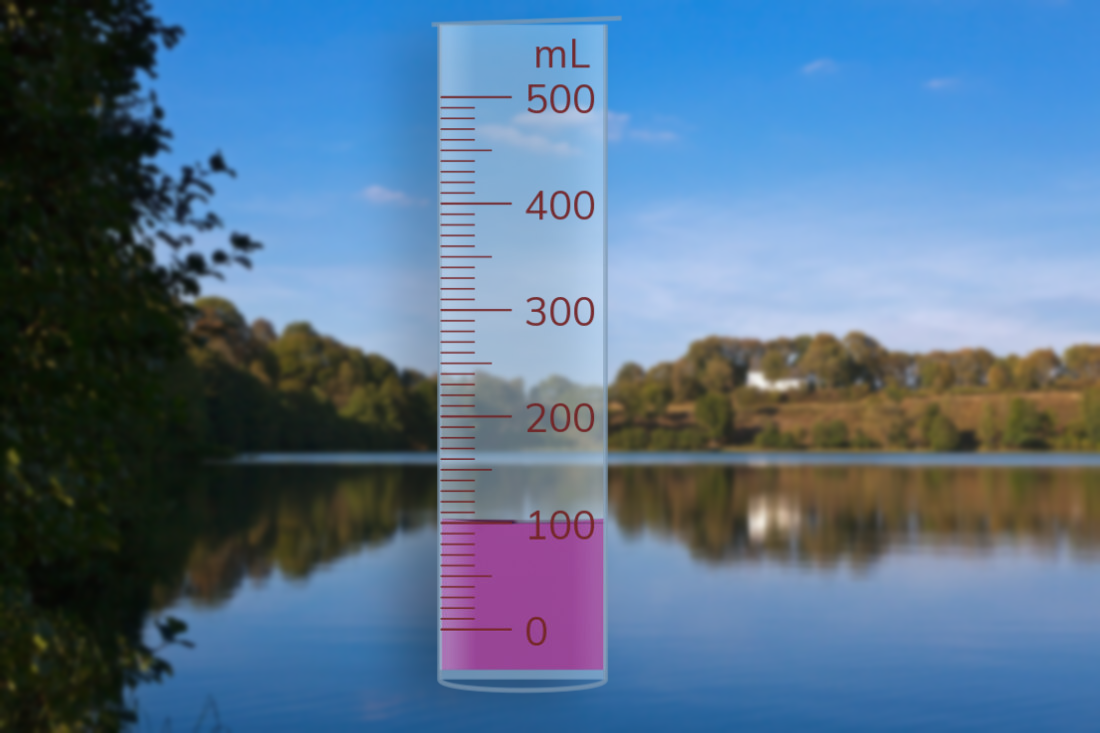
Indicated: 100 (mL)
